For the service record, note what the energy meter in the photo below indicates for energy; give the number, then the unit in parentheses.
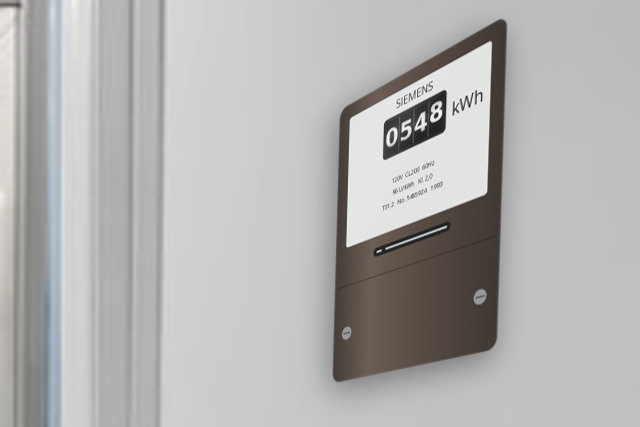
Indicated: 548 (kWh)
